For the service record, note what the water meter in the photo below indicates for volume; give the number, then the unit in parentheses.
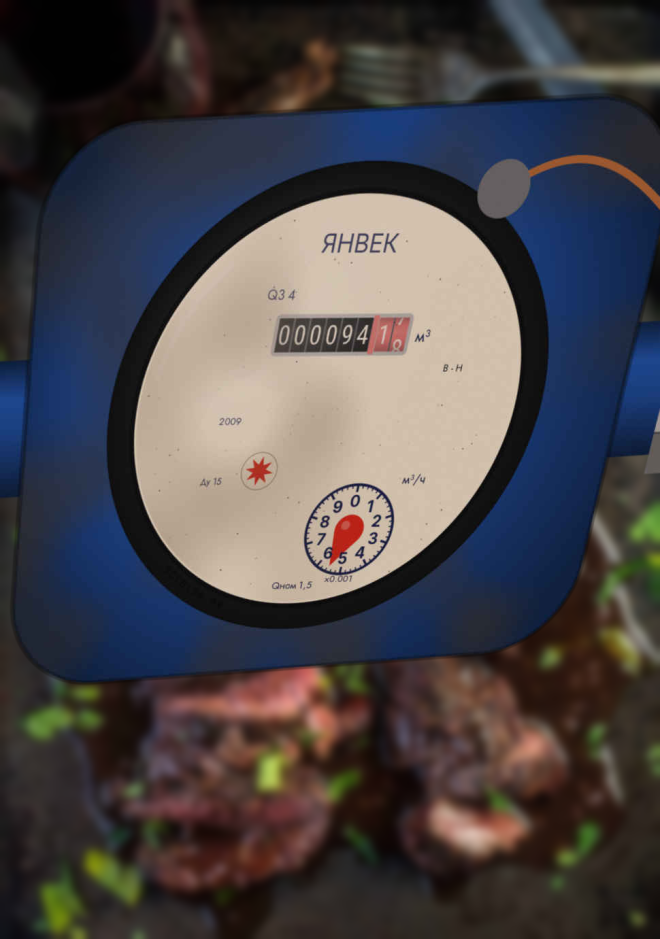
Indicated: 94.175 (m³)
